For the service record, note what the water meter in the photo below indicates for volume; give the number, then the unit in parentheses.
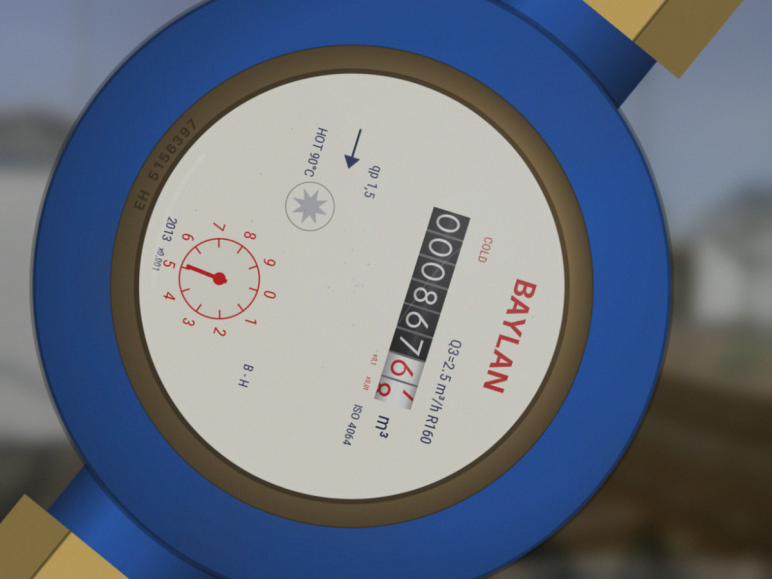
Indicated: 867.675 (m³)
